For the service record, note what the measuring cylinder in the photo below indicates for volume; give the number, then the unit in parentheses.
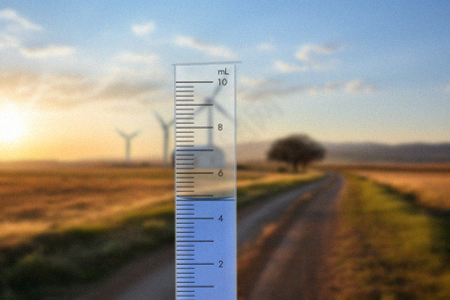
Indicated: 4.8 (mL)
